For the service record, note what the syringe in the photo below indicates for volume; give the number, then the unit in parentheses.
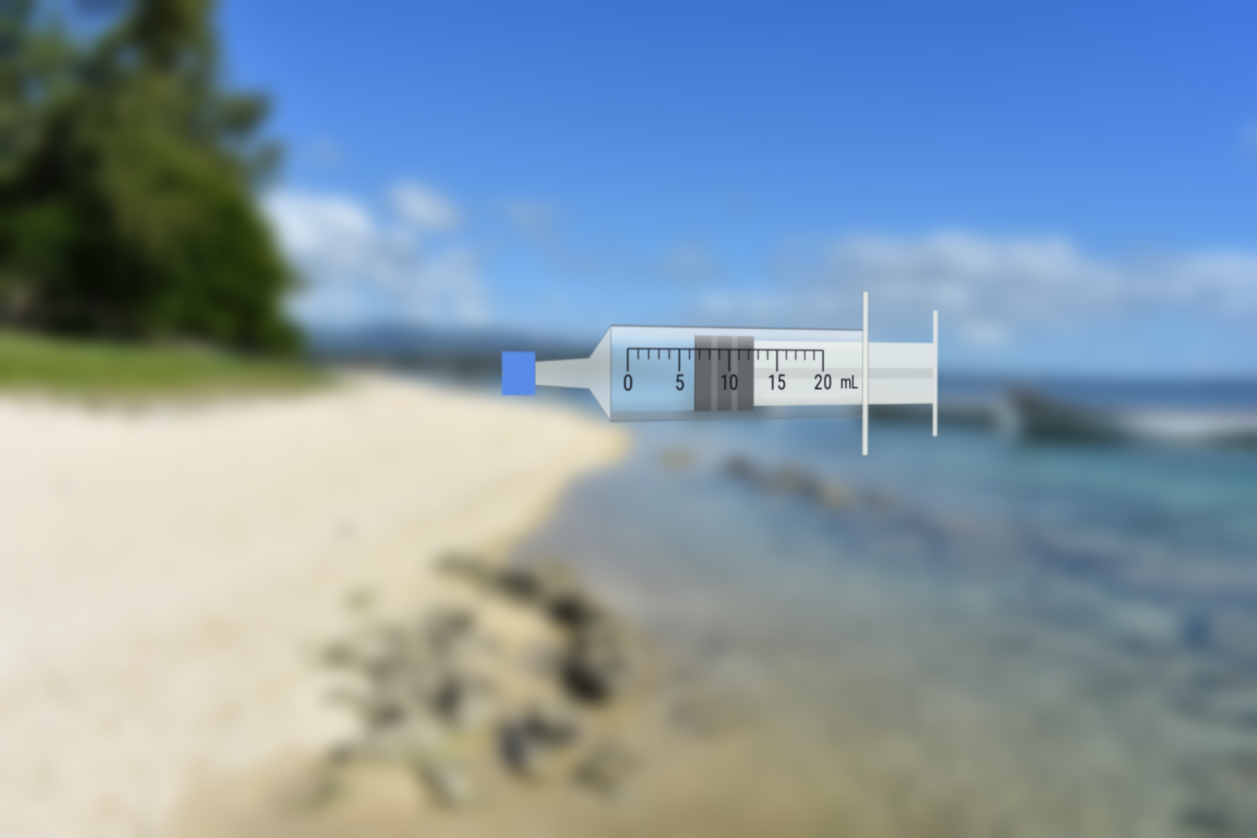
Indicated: 6.5 (mL)
